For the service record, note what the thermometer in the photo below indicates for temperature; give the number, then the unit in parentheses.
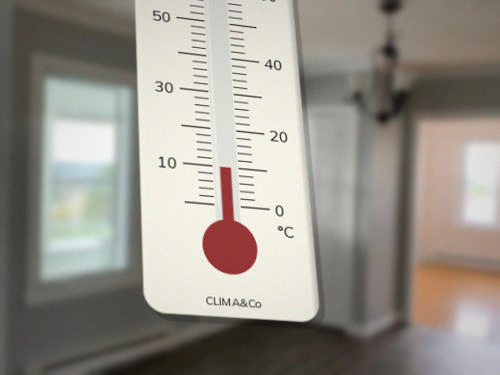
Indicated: 10 (°C)
